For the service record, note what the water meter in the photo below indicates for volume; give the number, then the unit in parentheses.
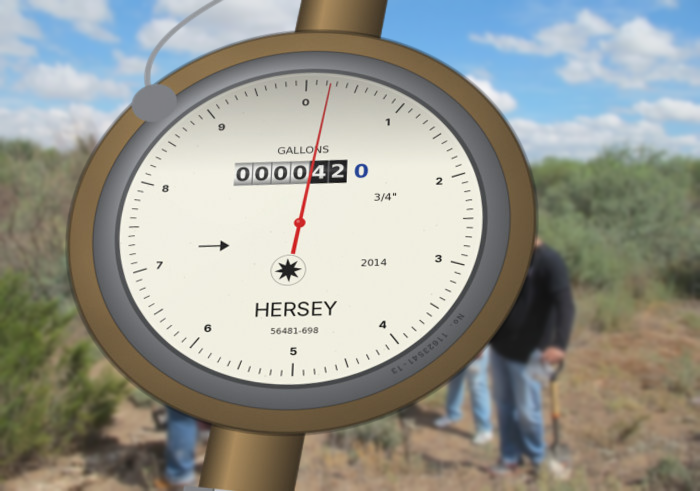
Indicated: 420.2 (gal)
